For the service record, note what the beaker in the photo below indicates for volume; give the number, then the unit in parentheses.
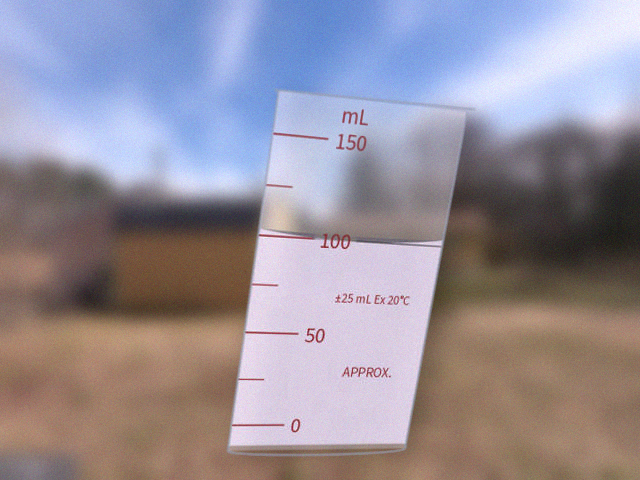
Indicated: 100 (mL)
